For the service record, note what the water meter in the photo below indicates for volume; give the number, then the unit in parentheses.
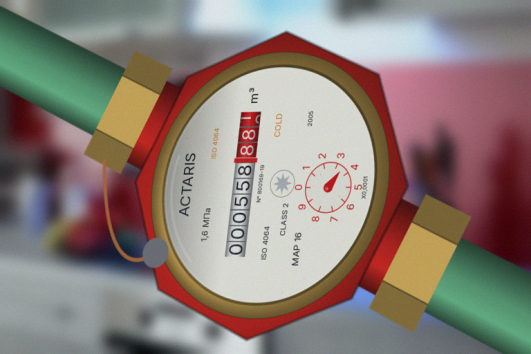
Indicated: 558.8813 (m³)
